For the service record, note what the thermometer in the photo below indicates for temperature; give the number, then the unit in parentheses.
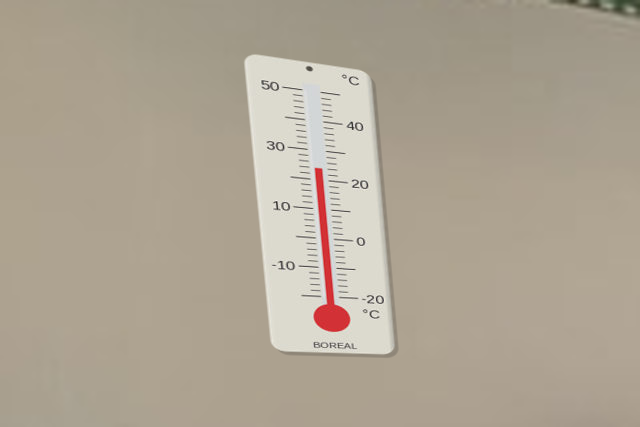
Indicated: 24 (°C)
